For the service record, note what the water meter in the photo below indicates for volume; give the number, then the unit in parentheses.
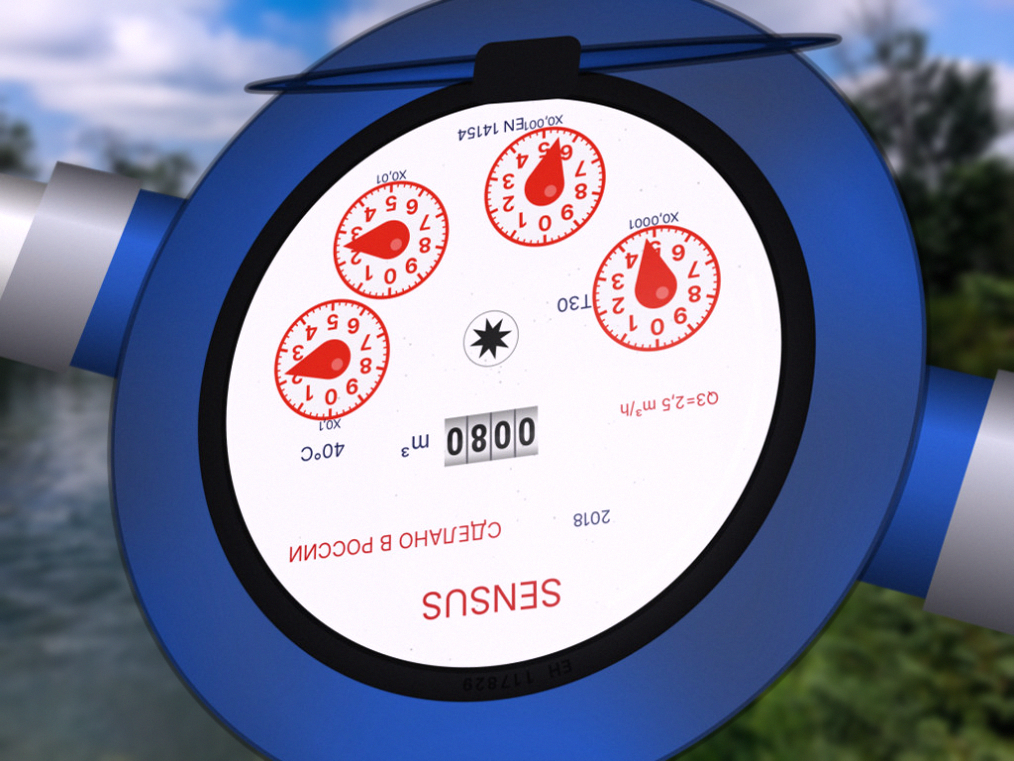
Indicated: 80.2254 (m³)
